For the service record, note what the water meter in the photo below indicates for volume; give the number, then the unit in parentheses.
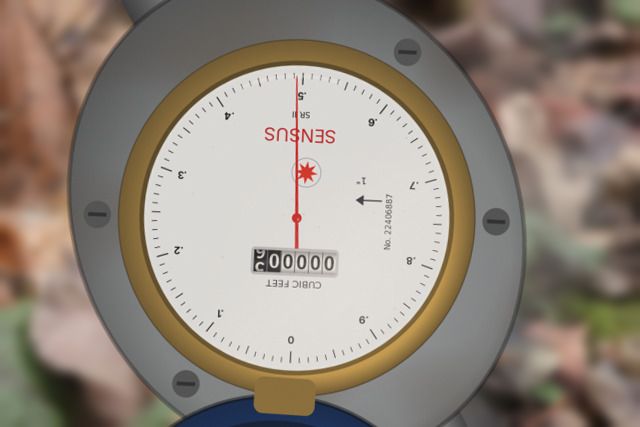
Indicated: 5.49 (ft³)
